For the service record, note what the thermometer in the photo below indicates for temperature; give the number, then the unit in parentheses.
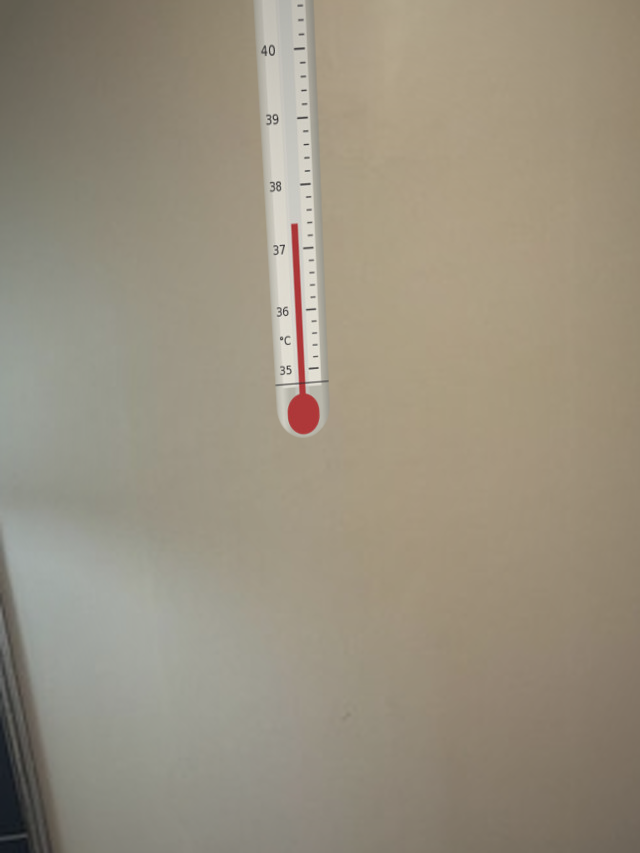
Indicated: 37.4 (°C)
